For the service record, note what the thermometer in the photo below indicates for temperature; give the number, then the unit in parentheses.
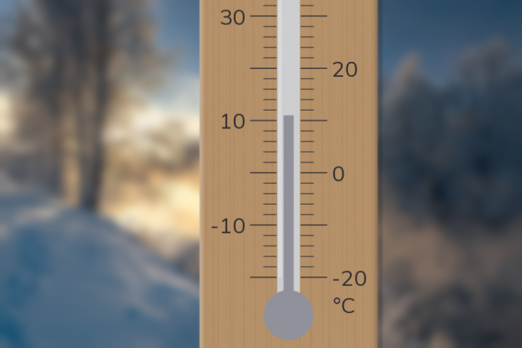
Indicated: 11 (°C)
